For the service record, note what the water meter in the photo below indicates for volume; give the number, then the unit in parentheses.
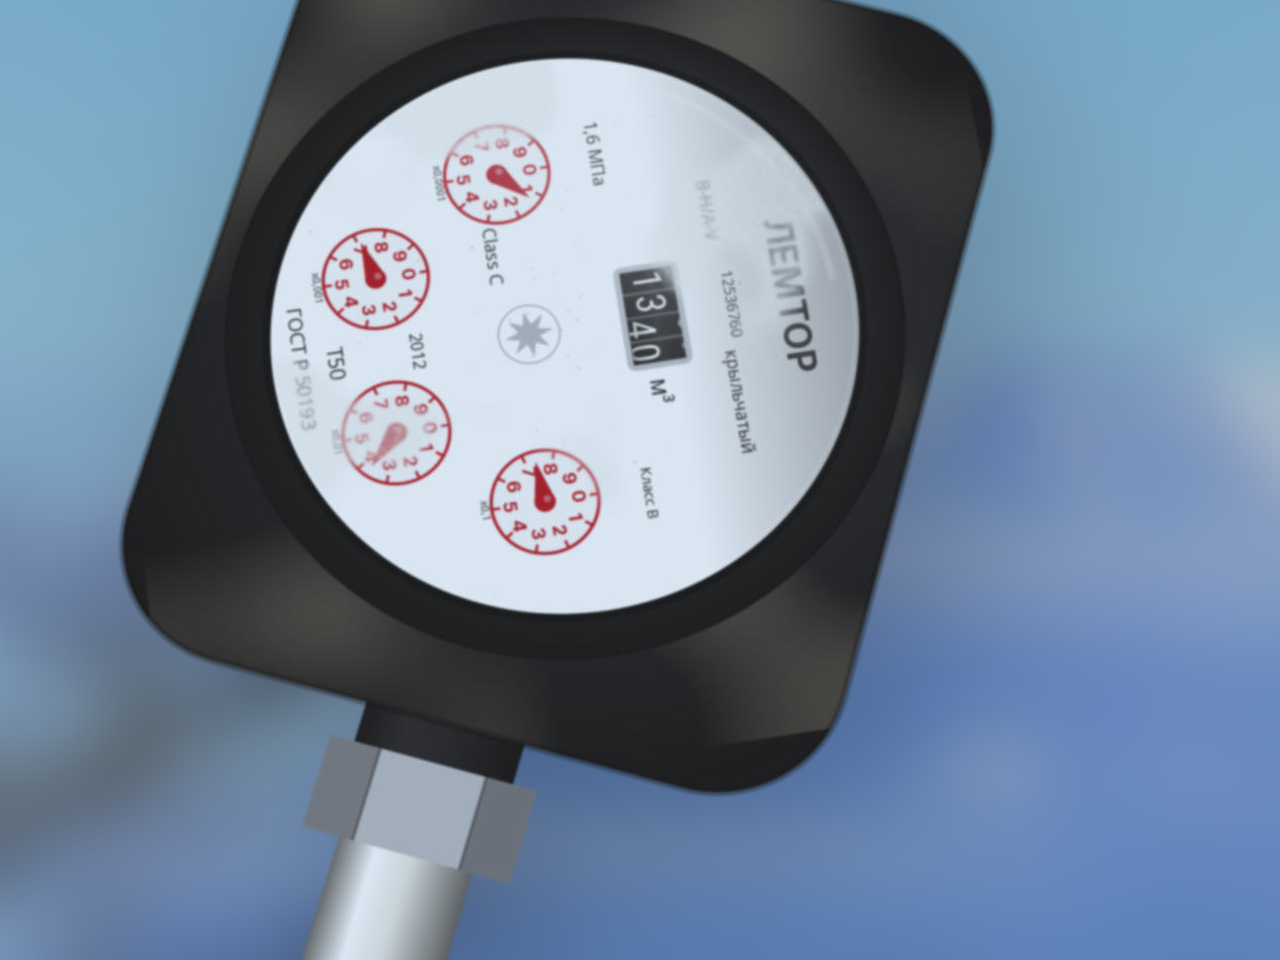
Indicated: 1339.7371 (m³)
